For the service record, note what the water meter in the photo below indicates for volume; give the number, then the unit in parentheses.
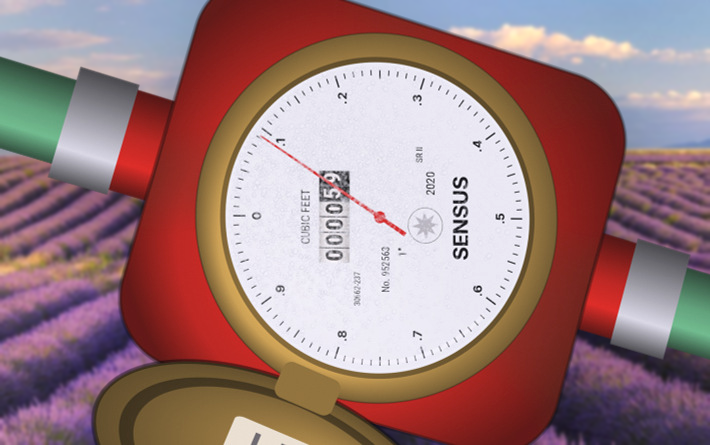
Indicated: 59.09 (ft³)
